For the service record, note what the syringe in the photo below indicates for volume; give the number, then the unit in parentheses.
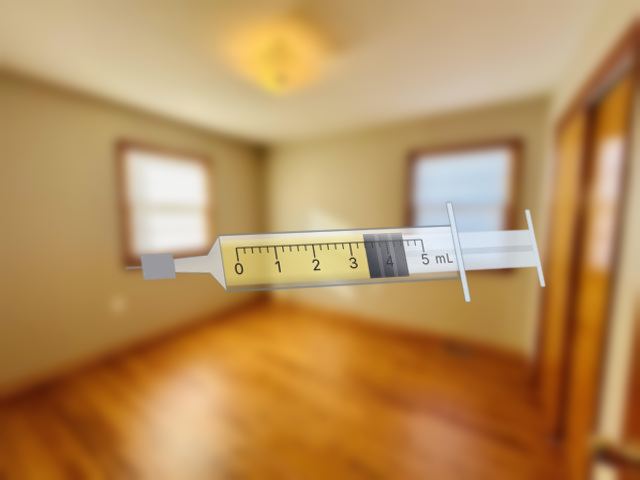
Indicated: 3.4 (mL)
